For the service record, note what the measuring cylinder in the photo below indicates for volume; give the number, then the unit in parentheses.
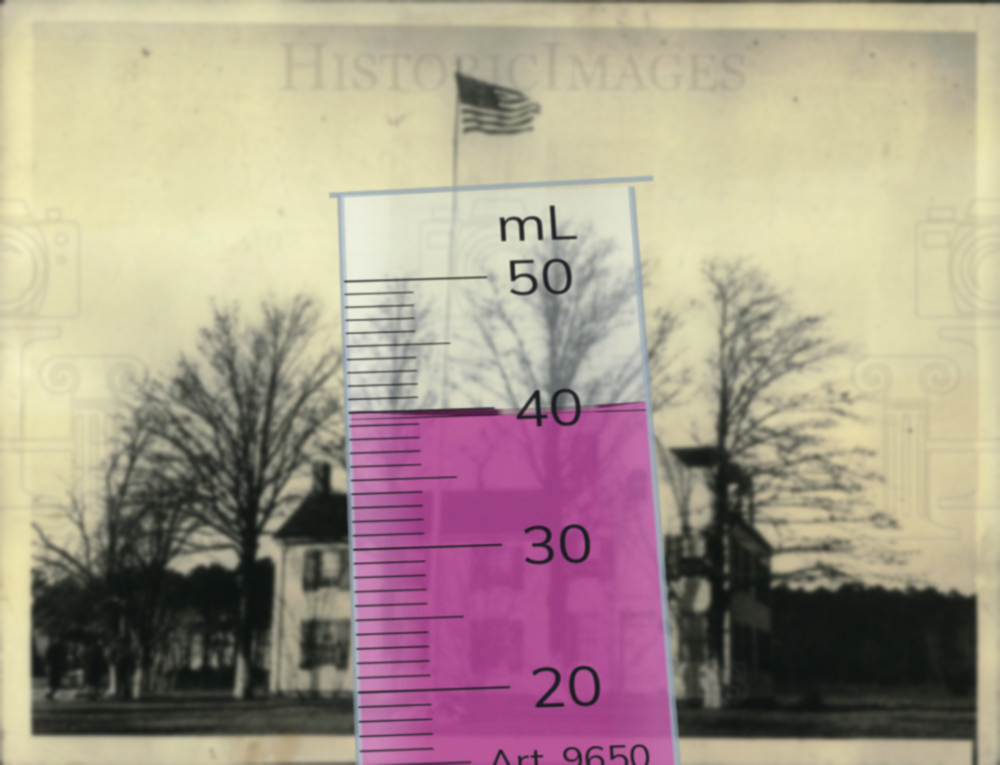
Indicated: 39.5 (mL)
